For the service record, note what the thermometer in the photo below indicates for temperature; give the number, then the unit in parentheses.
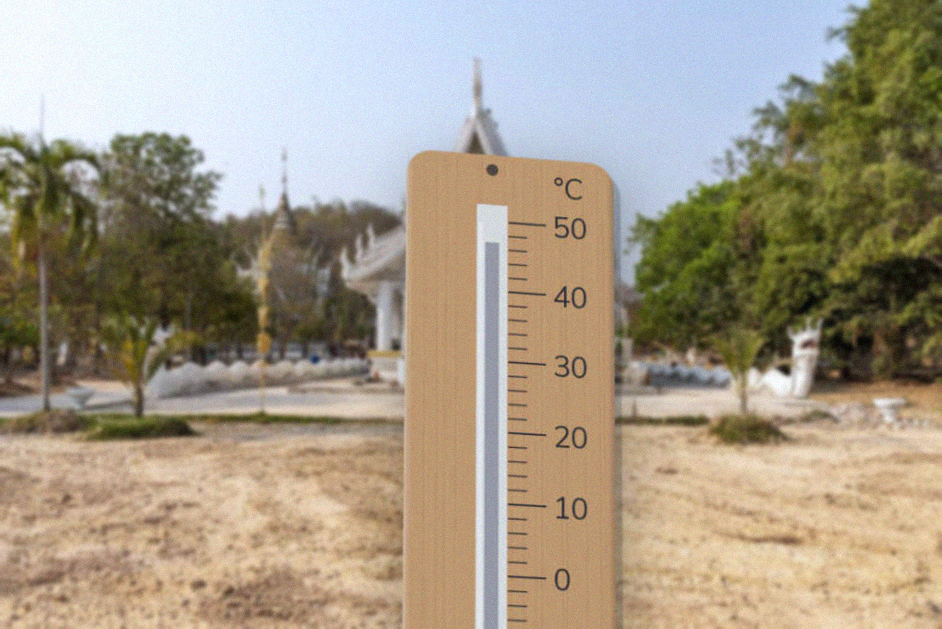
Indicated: 47 (°C)
